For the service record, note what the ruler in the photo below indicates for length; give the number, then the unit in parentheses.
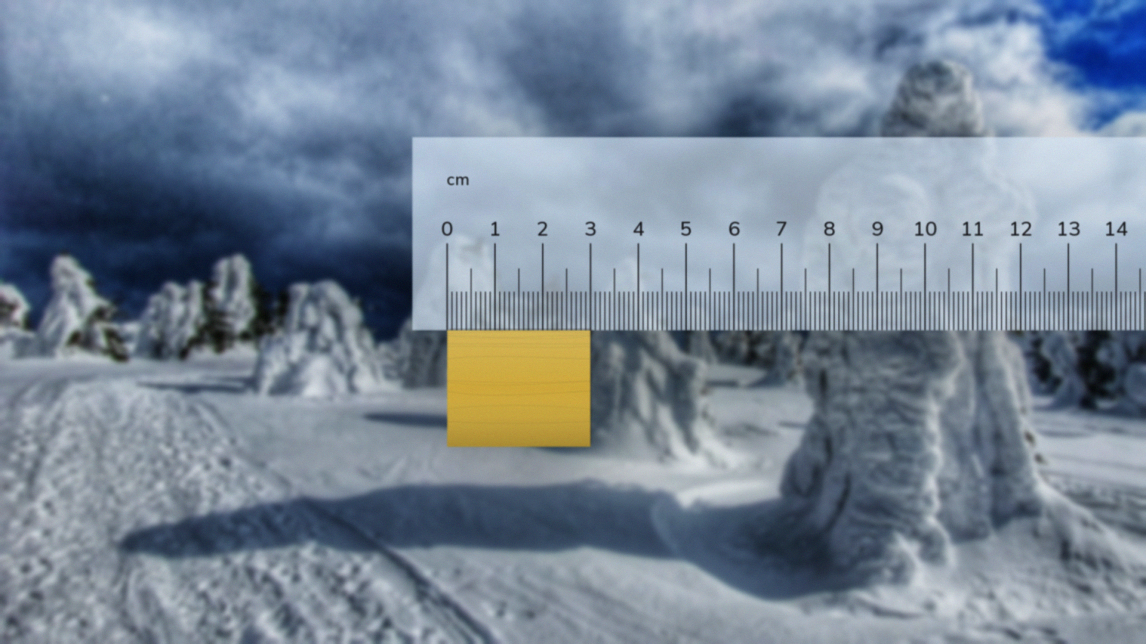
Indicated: 3 (cm)
